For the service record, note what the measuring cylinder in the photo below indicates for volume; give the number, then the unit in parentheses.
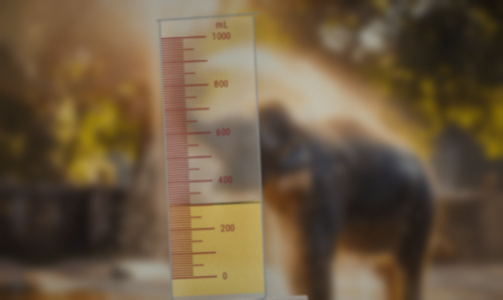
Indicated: 300 (mL)
